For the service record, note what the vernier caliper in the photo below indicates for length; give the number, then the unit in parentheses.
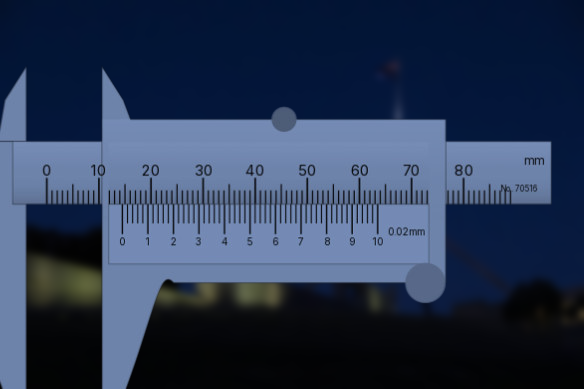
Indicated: 14.5 (mm)
